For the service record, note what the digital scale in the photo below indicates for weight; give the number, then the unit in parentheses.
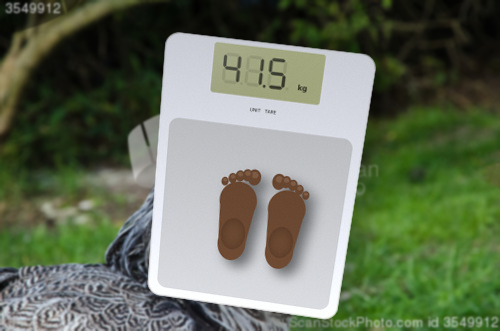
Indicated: 41.5 (kg)
